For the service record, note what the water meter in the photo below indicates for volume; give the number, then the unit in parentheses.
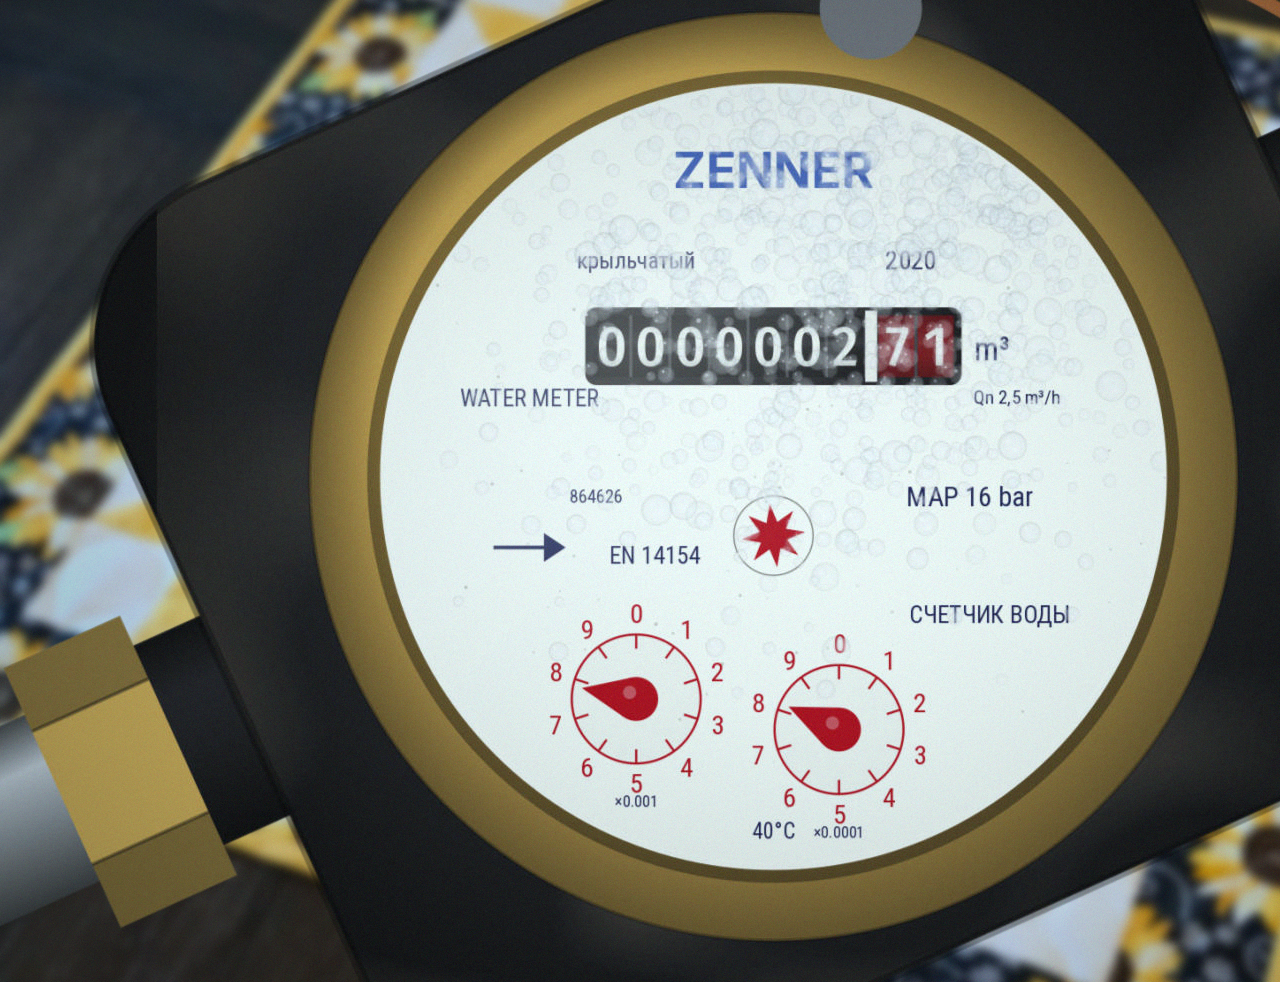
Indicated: 2.7178 (m³)
